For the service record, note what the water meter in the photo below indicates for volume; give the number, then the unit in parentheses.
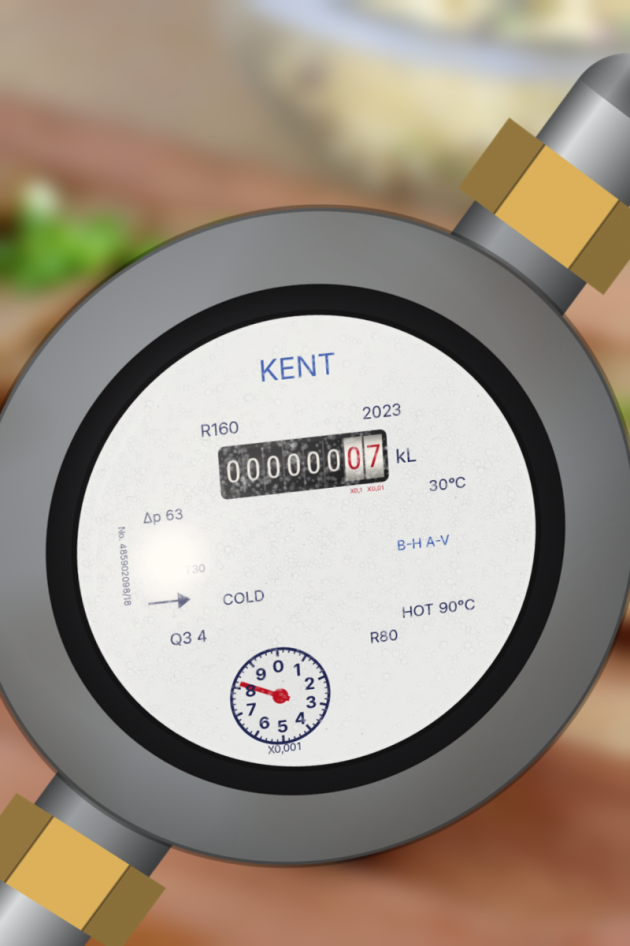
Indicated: 0.078 (kL)
